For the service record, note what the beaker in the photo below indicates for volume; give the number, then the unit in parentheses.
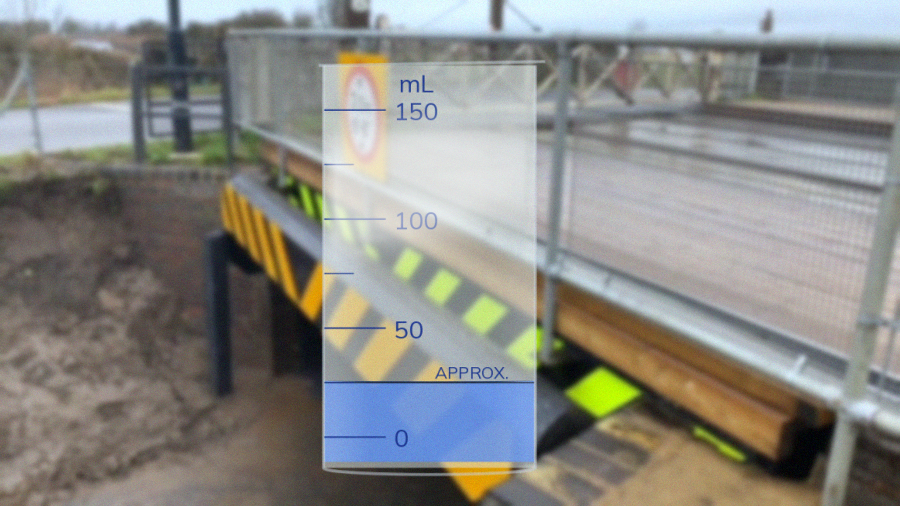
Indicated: 25 (mL)
